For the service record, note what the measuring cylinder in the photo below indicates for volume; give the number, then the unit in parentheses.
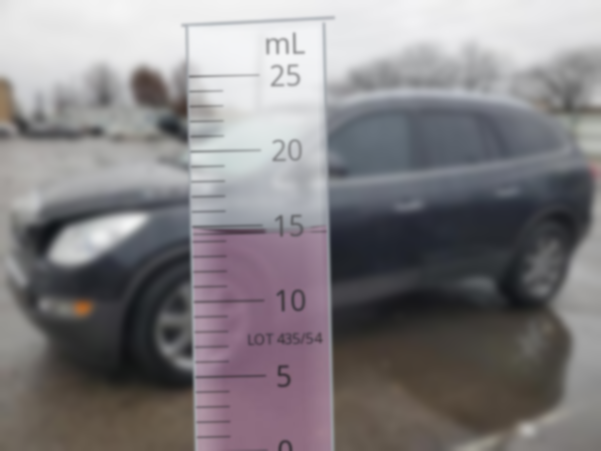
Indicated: 14.5 (mL)
